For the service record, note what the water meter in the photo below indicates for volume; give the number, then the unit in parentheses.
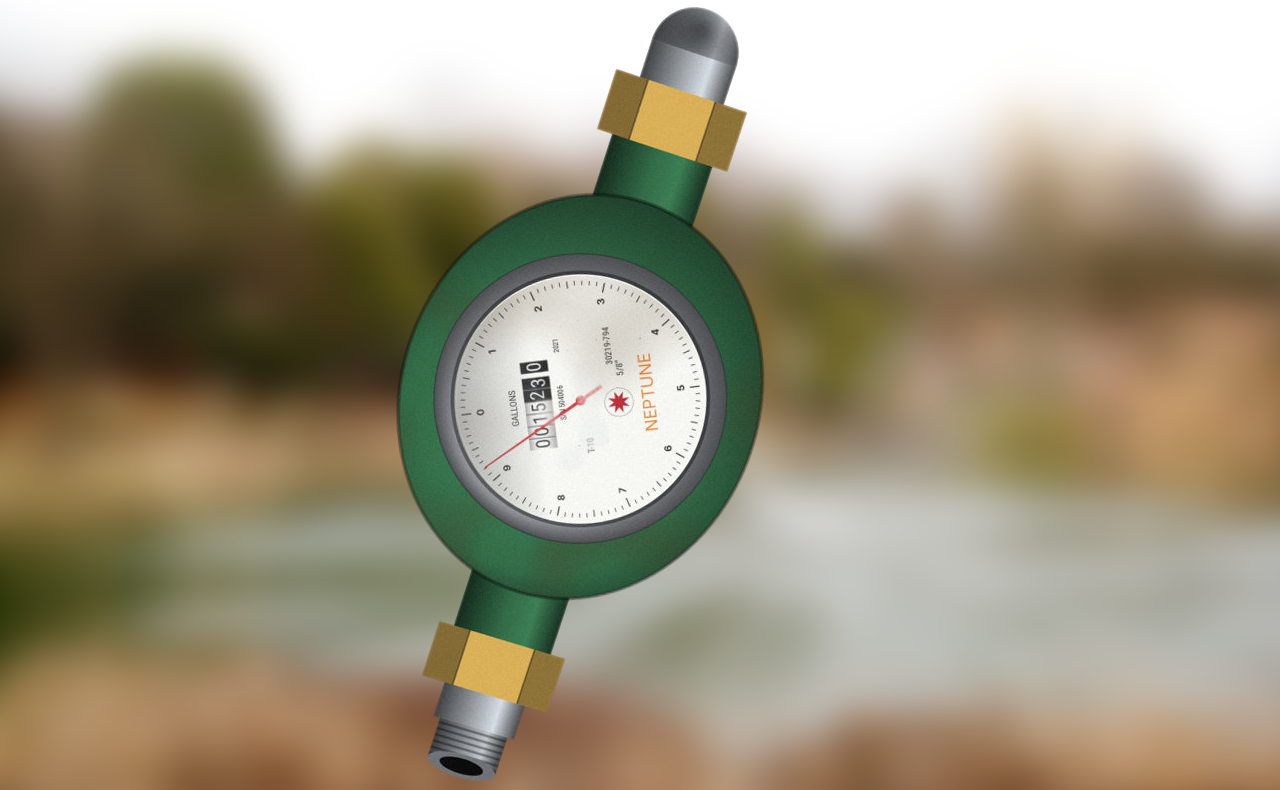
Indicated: 15229.2 (gal)
